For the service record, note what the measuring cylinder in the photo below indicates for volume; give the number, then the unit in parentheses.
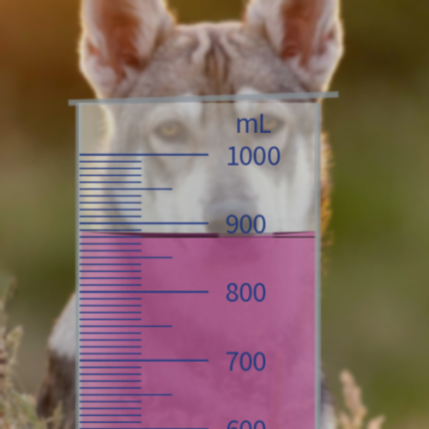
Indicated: 880 (mL)
